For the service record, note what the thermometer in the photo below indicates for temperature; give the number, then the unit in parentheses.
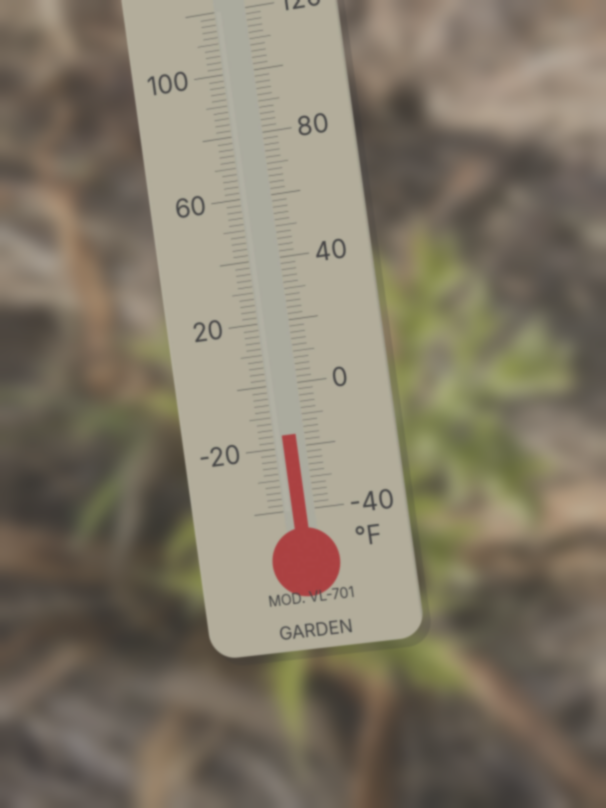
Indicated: -16 (°F)
